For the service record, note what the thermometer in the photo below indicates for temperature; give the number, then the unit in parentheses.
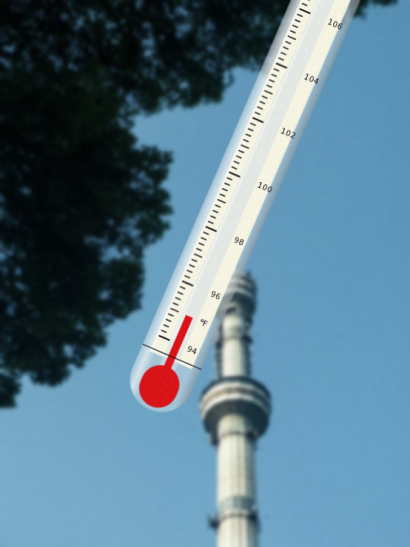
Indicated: 95 (°F)
